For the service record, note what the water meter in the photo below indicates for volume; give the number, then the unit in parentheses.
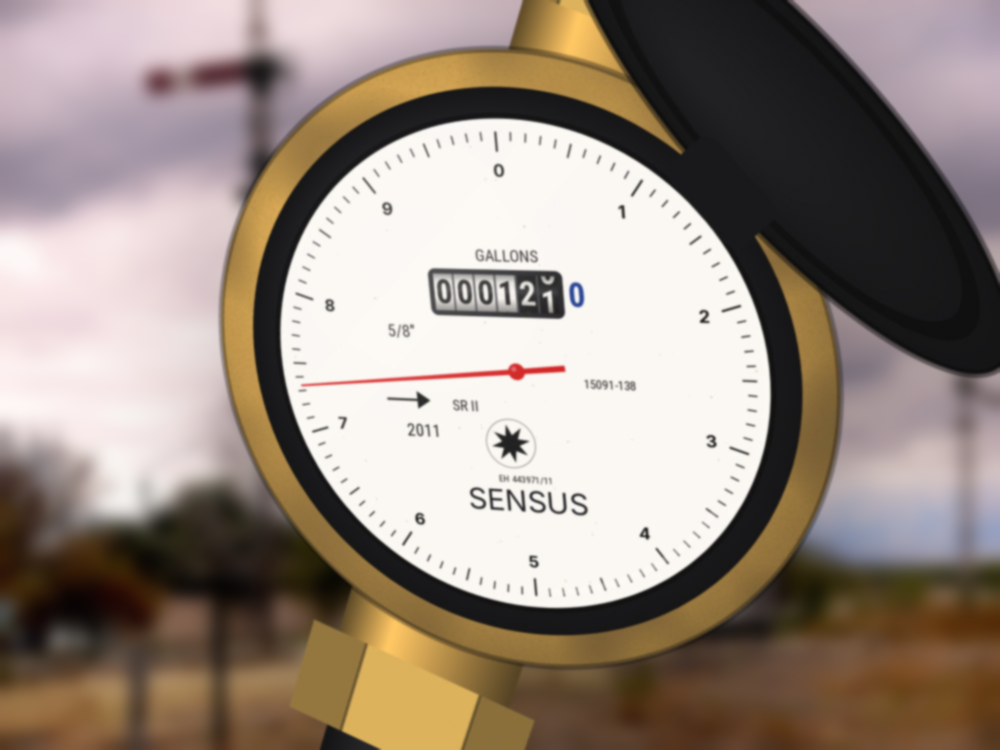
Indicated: 1207.3 (gal)
